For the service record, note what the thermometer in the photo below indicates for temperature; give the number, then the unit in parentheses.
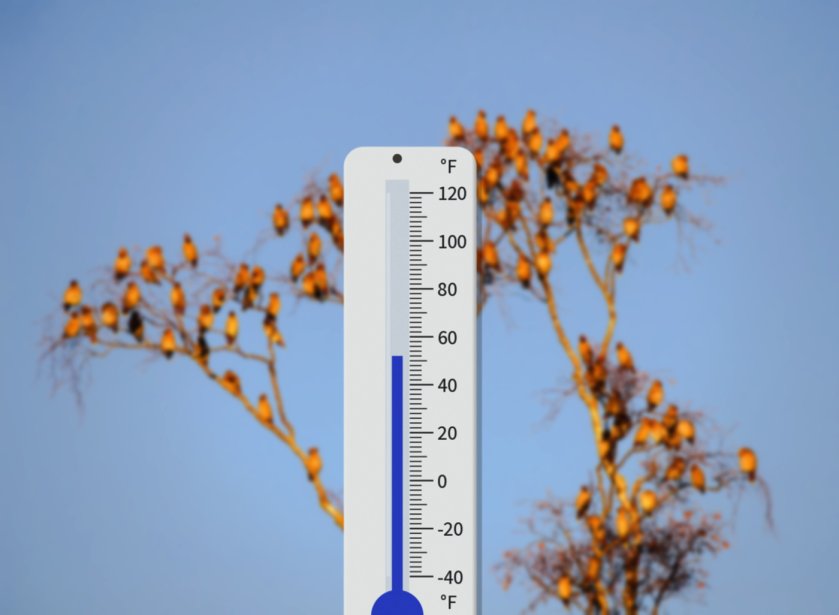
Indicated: 52 (°F)
